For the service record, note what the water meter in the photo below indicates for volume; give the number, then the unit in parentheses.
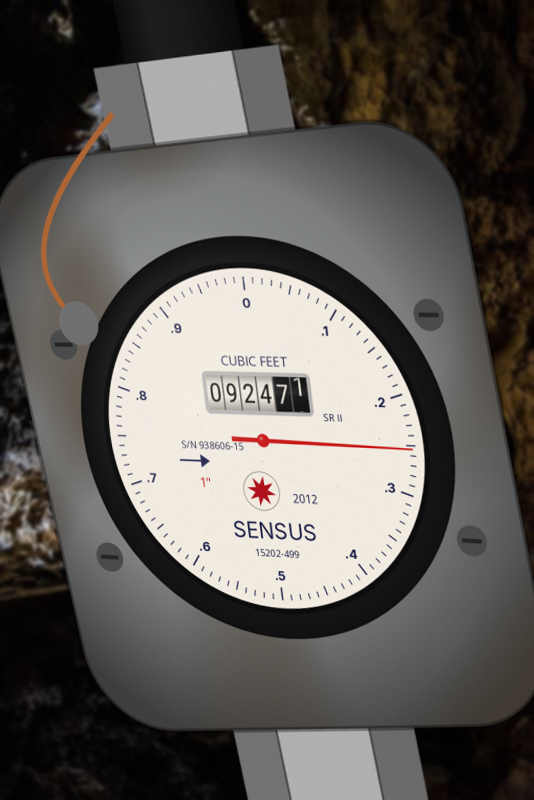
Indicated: 92471.25 (ft³)
